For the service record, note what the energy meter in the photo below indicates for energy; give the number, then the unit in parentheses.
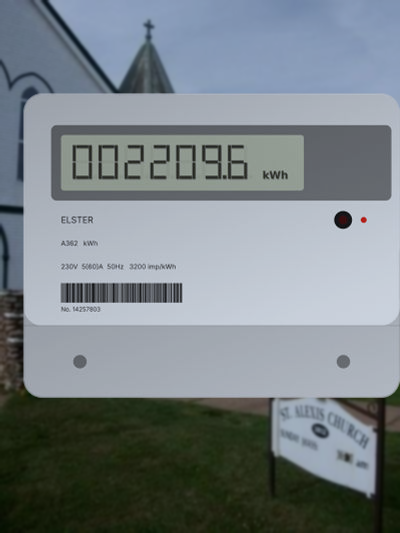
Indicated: 2209.6 (kWh)
